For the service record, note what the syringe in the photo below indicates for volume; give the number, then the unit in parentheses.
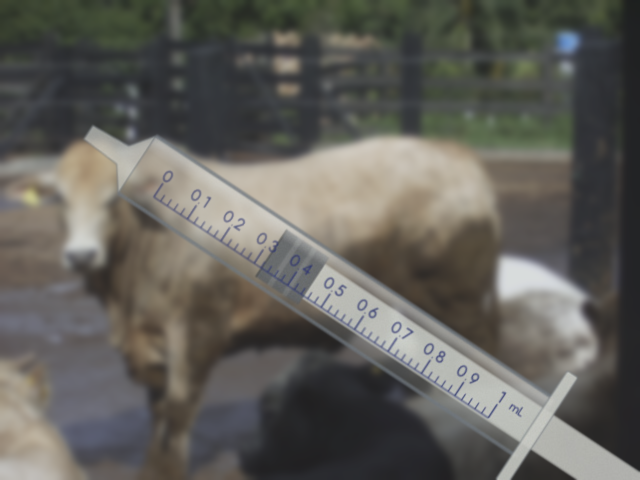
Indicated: 0.32 (mL)
